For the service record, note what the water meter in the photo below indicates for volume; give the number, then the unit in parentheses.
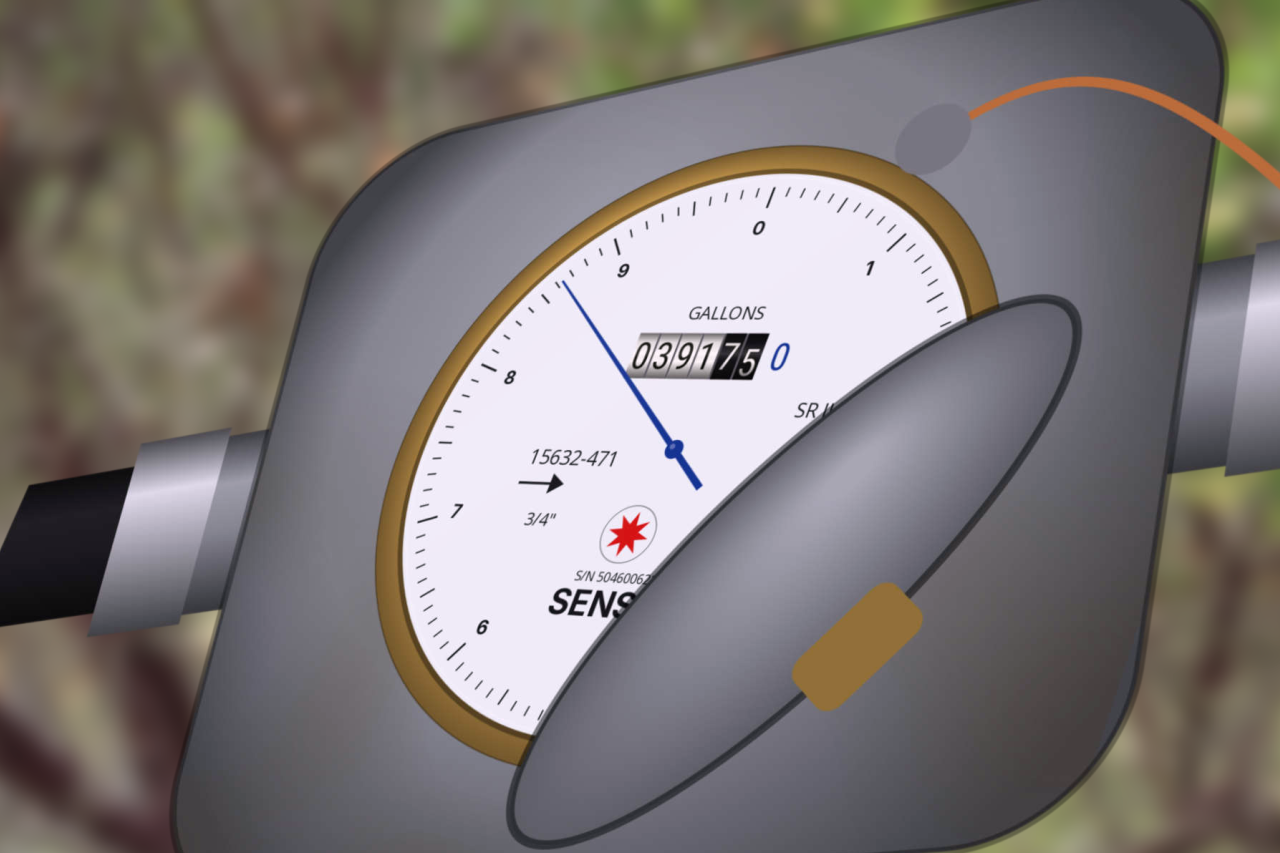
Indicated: 391748.6 (gal)
